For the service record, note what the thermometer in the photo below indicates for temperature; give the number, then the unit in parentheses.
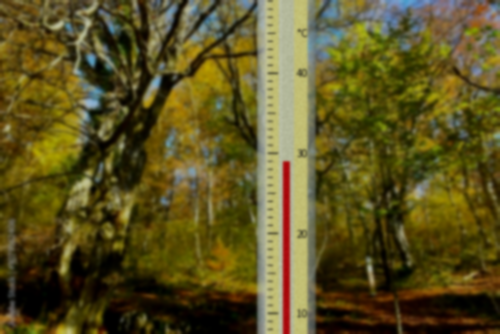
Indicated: 29 (°C)
